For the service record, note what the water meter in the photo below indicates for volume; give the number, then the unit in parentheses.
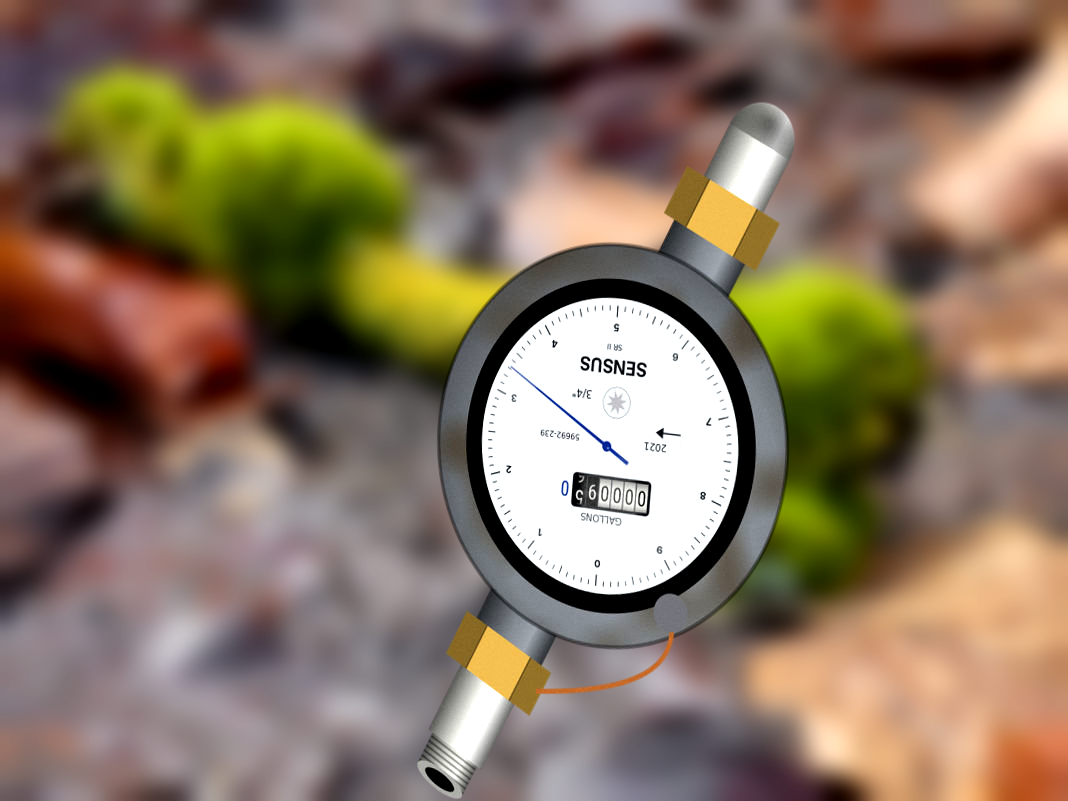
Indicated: 953.3 (gal)
